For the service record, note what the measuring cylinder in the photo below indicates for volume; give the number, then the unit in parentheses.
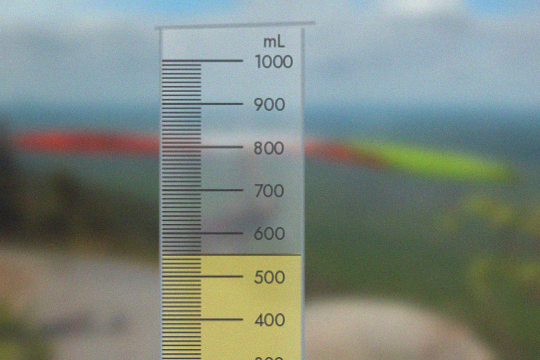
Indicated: 550 (mL)
